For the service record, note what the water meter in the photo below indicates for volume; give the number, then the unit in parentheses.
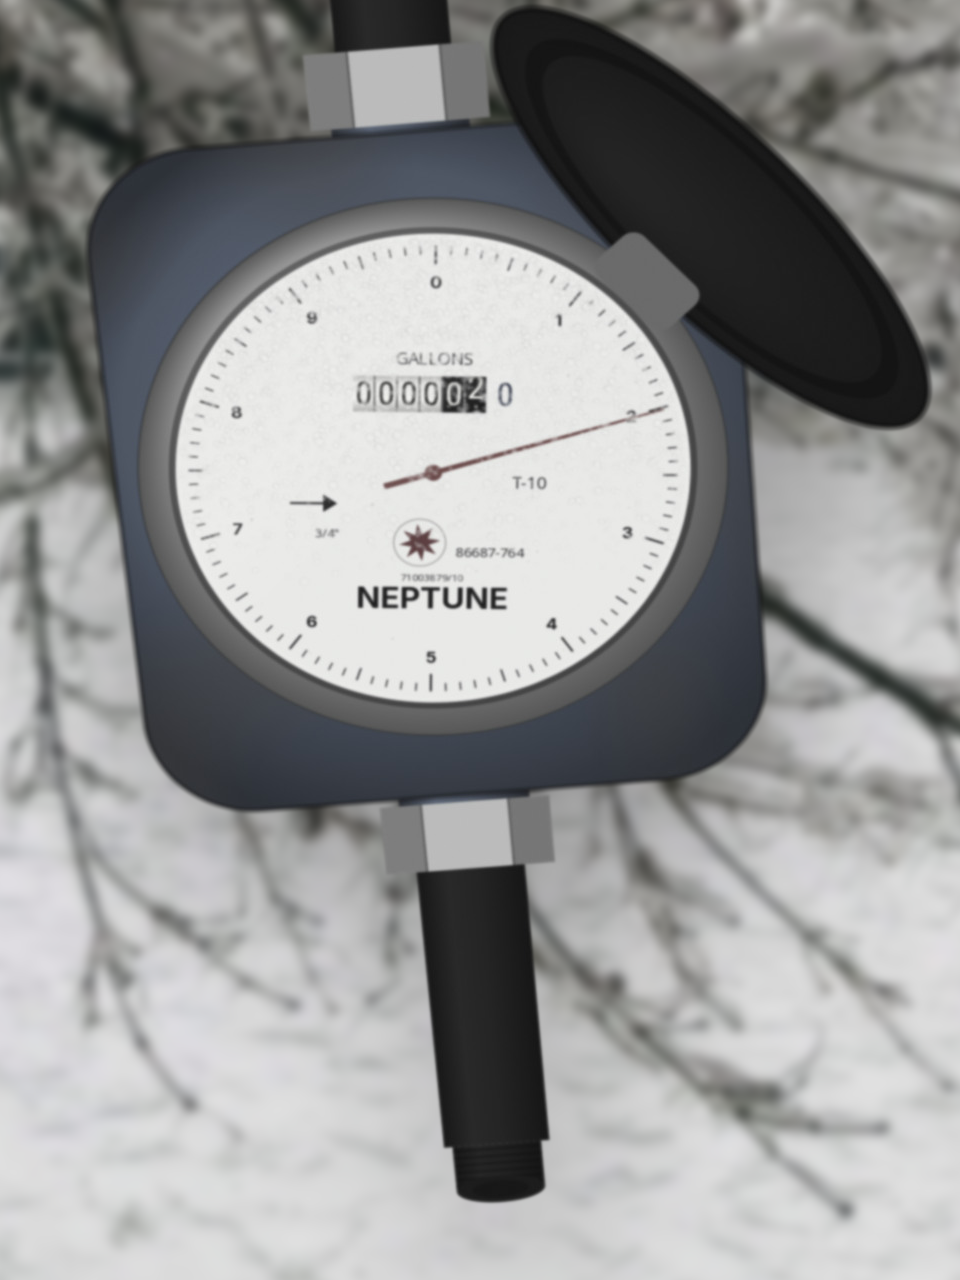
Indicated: 22.0 (gal)
